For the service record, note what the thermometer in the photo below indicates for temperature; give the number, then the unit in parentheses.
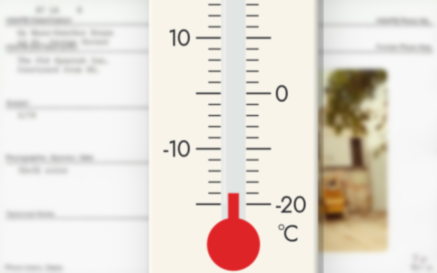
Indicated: -18 (°C)
